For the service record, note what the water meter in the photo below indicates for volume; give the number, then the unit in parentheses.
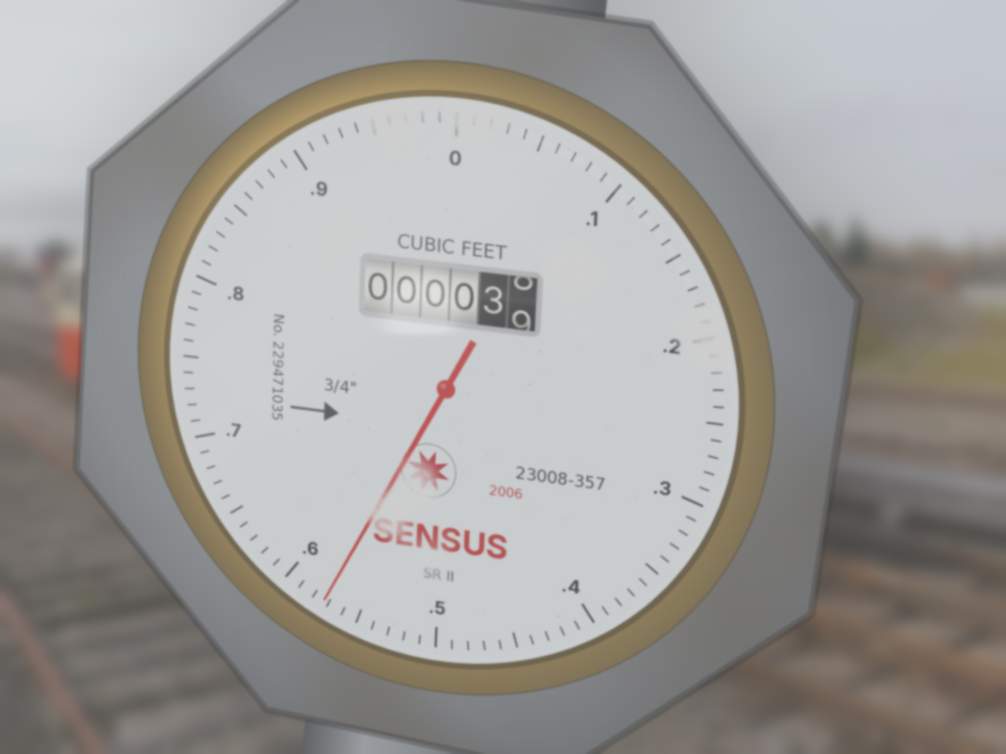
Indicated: 38.57 (ft³)
